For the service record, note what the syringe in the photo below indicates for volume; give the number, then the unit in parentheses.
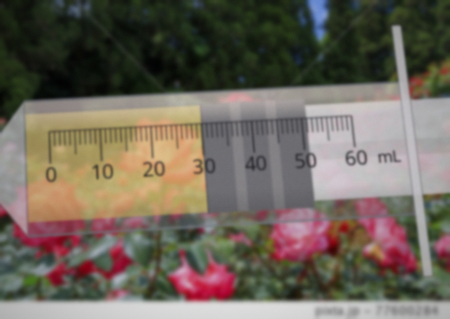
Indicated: 30 (mL)
